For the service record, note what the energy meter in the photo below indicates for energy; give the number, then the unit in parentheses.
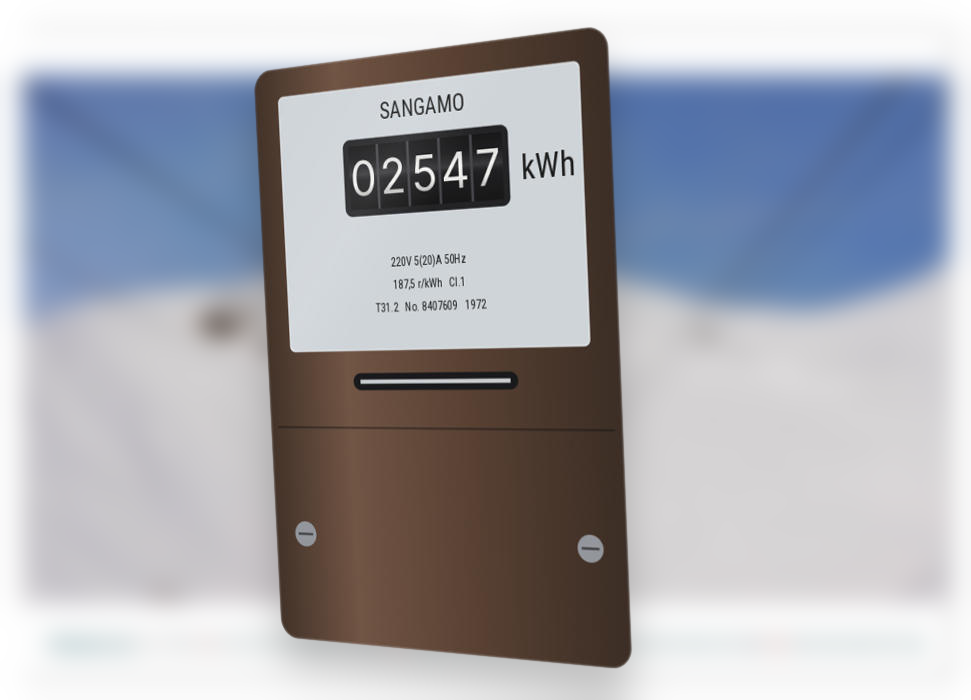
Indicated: 2547 (kWh)
